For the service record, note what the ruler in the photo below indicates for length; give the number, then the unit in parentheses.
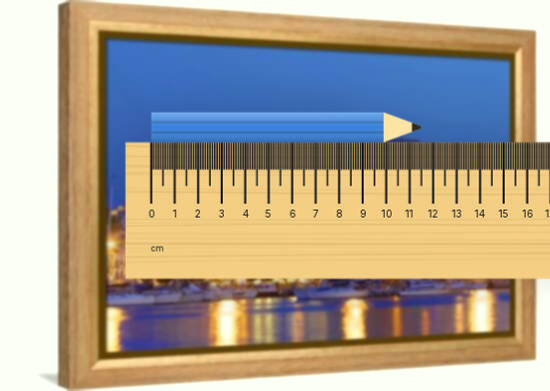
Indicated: 11.5 (cm)
